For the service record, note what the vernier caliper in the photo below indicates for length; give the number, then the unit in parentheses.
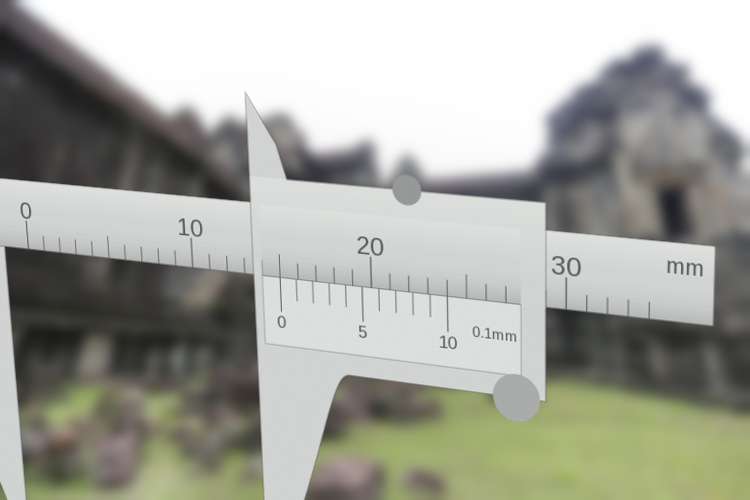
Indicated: 15.0 (mm)
